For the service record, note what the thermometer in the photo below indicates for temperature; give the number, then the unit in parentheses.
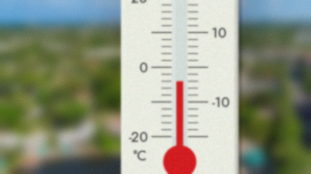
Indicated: -4 (°C)
